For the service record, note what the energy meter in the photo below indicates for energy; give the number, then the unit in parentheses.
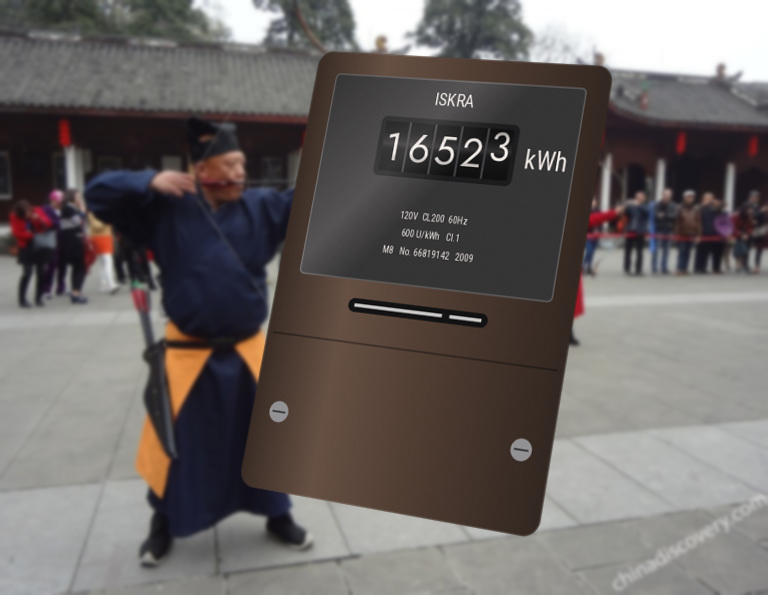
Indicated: 16523 (kWh)
